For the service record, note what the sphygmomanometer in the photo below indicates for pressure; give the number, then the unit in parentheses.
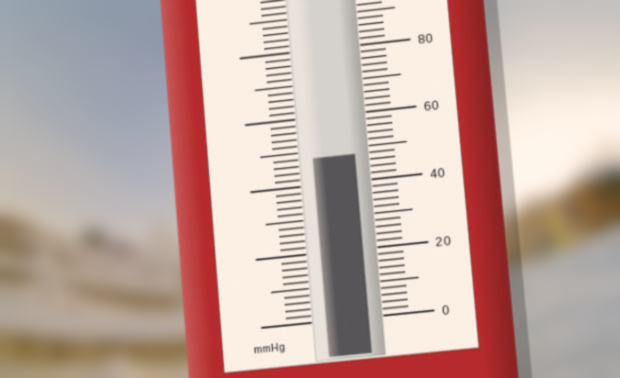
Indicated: 48 (mmHg)
